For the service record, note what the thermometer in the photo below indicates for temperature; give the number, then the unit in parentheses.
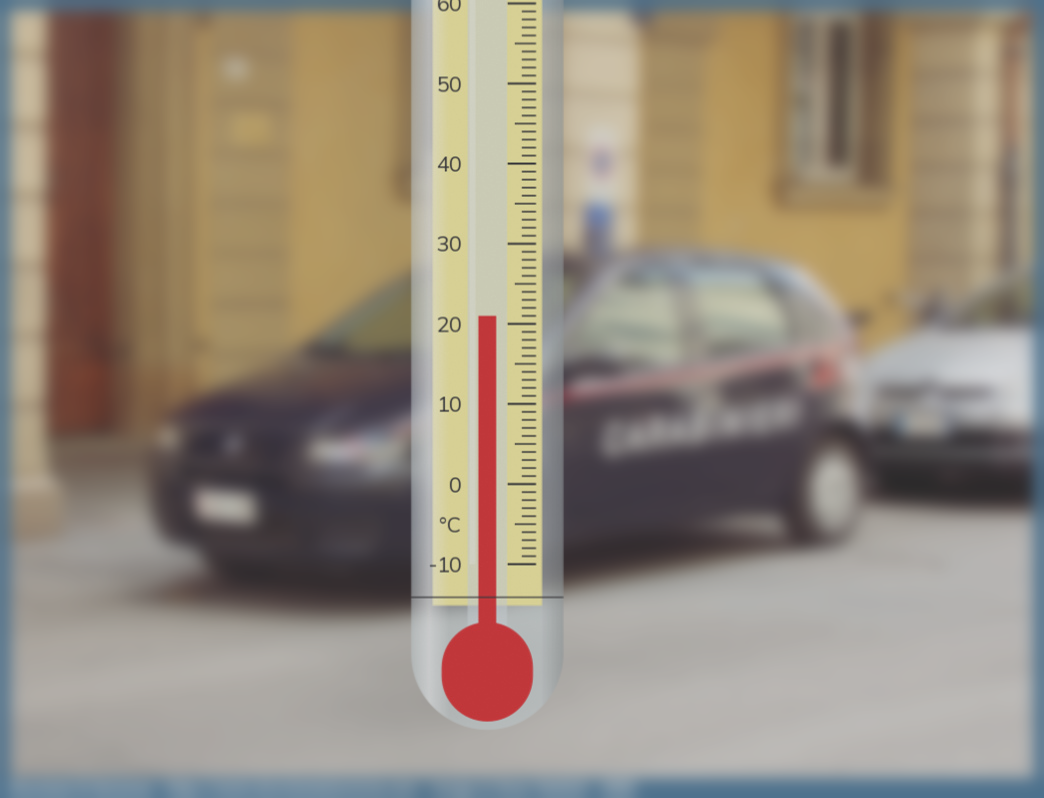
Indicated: 21 (°C)
